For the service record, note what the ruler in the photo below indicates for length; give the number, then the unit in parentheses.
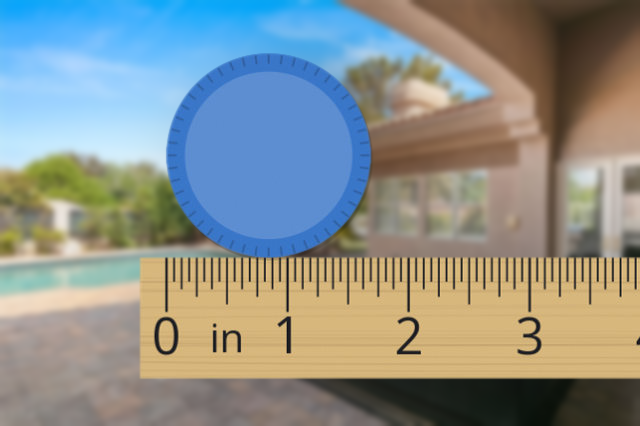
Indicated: 1.6875 (in)
